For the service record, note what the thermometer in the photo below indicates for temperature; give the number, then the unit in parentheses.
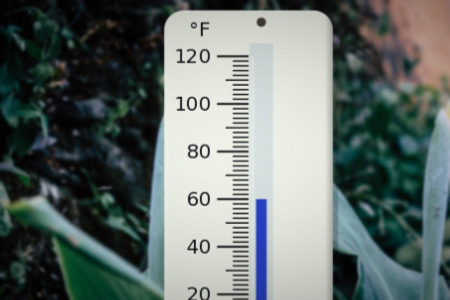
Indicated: 60 (°F)
